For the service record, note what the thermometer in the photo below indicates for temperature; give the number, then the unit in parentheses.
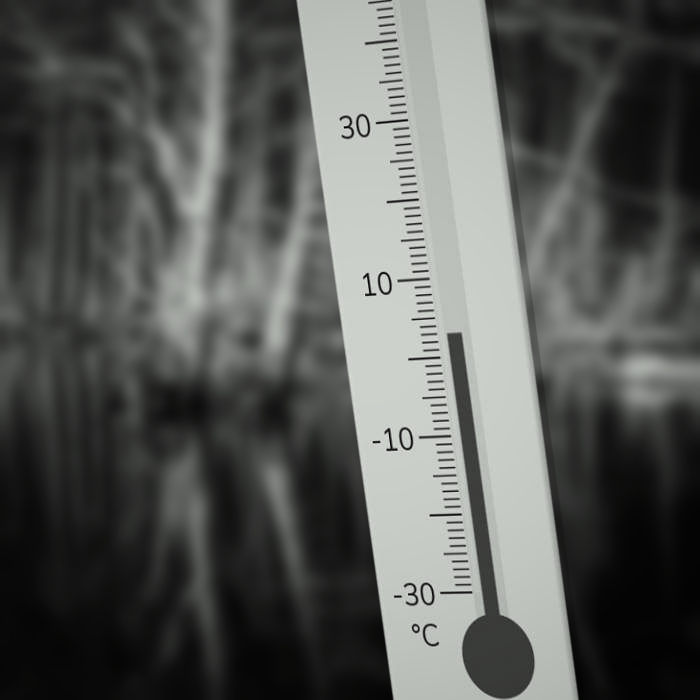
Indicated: 3 (°C)
